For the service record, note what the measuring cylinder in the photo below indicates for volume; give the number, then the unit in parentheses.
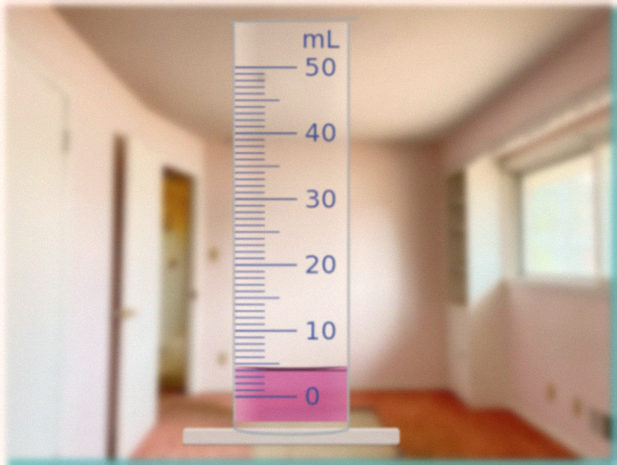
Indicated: 4 (mL)
